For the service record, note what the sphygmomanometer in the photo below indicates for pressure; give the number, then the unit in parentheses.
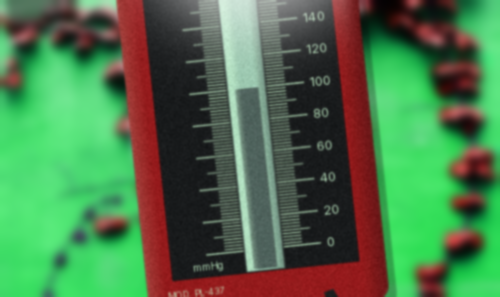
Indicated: 100 (mmHg)
